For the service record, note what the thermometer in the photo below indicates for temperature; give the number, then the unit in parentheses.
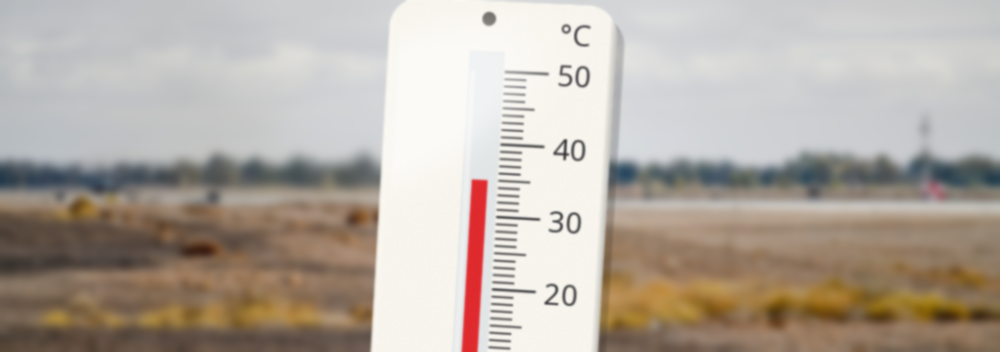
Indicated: 35 (°C)
